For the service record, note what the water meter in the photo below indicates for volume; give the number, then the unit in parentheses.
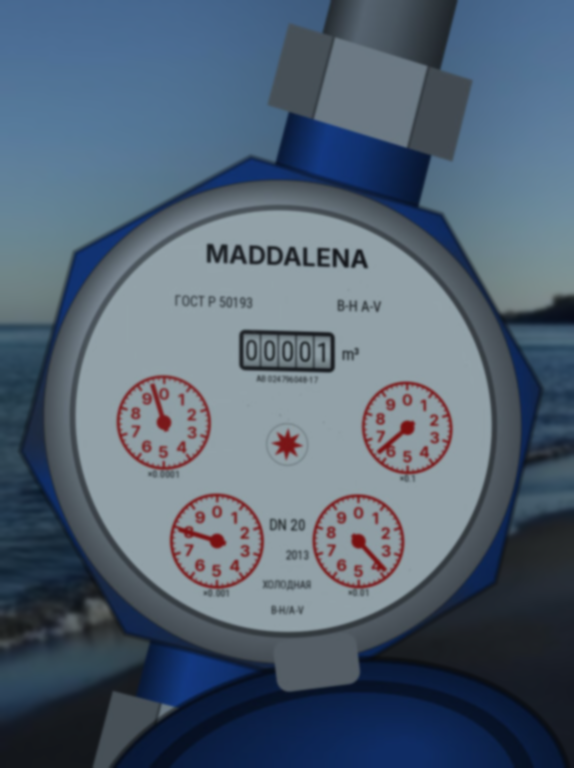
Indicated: 1.6379 (m³)
